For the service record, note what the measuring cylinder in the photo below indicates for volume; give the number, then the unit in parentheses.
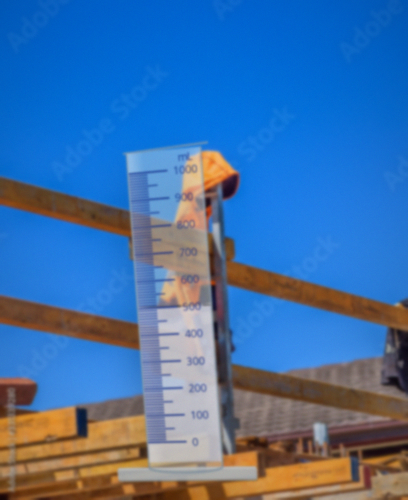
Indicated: 500 (mL)
